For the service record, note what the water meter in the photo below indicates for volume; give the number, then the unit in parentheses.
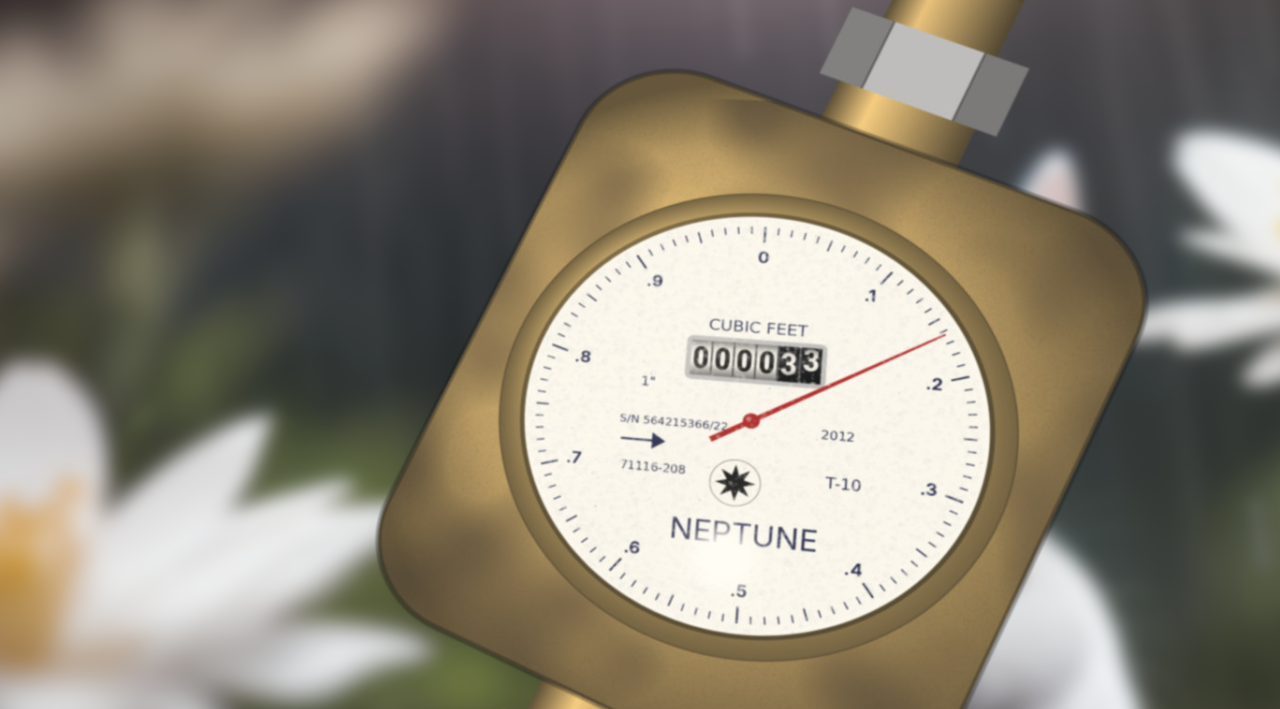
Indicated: 33.16 (ft³)
